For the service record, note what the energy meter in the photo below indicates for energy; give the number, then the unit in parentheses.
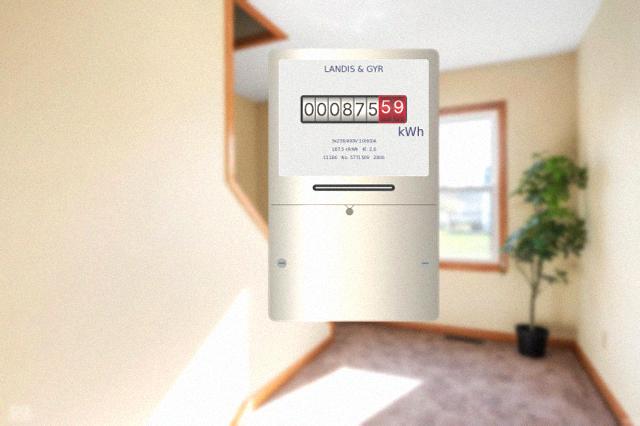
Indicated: 875.59 (kWh)
